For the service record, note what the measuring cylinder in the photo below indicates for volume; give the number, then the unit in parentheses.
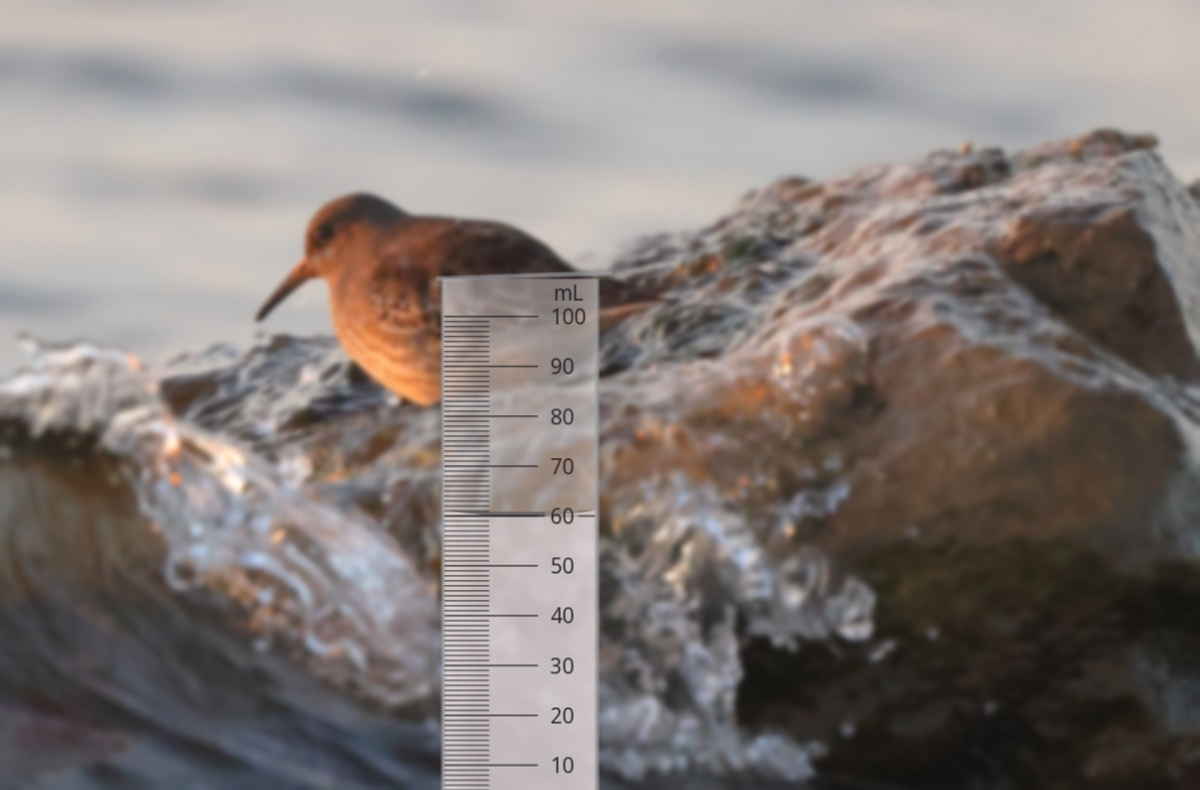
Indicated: 60 (mL)
